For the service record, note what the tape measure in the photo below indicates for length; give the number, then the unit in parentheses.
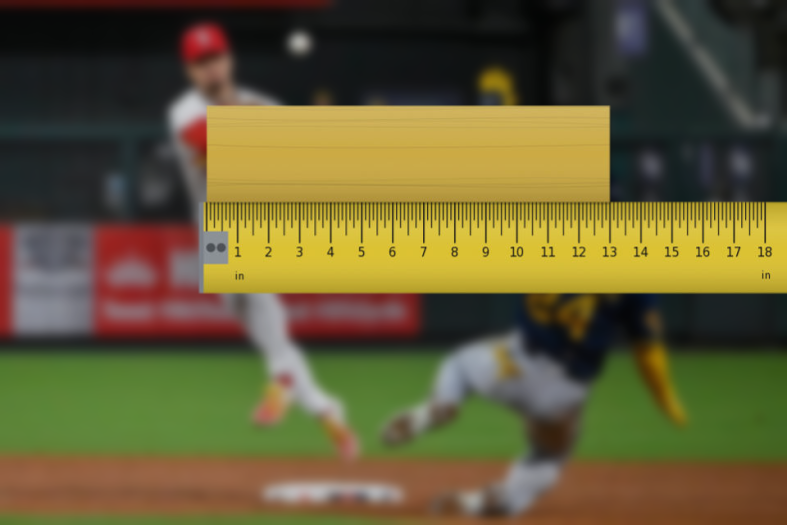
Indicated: 13 (in)
